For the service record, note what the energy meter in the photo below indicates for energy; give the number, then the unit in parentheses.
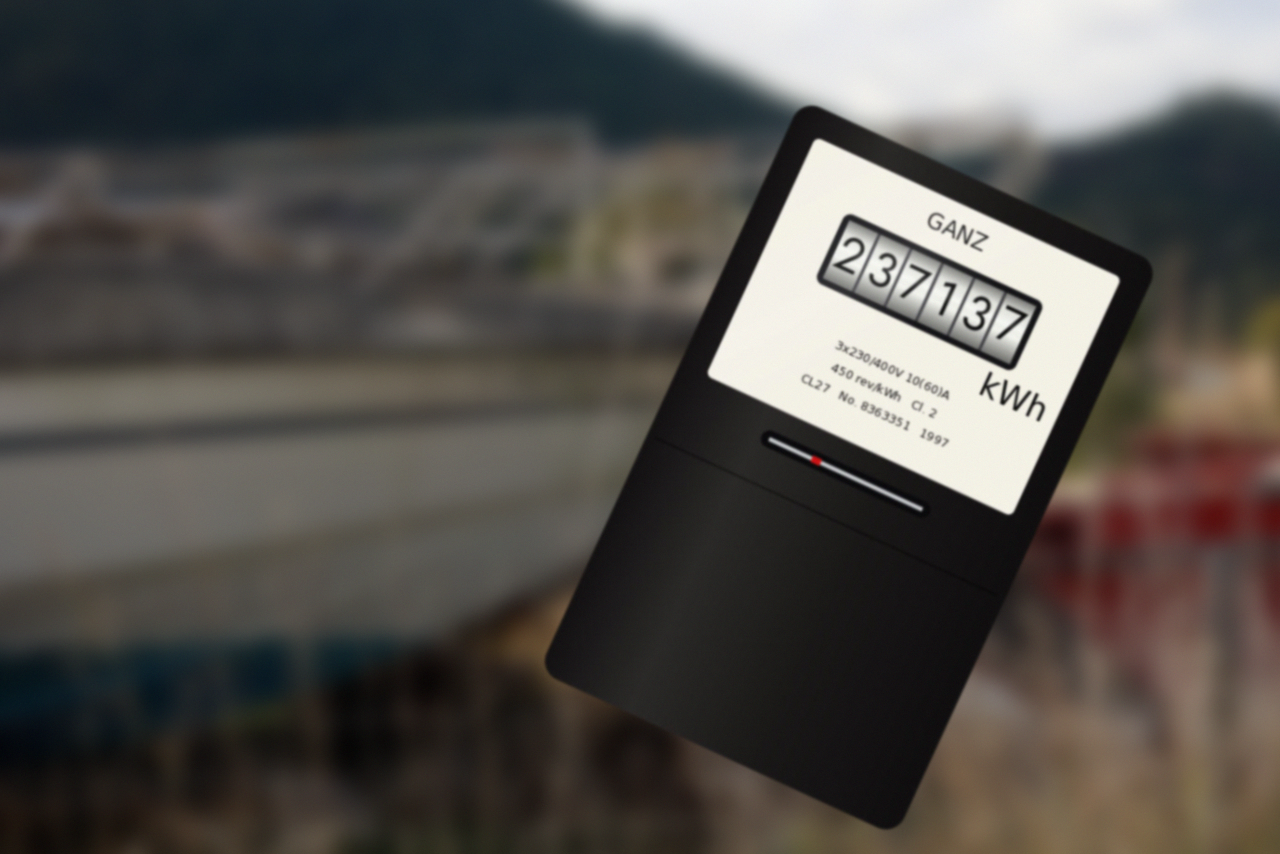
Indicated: 237137 (kWh)
